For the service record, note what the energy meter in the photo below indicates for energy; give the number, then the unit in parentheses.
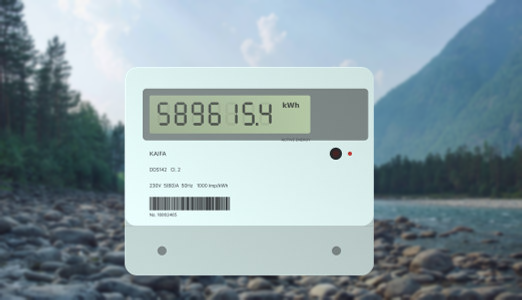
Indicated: 589615.4 (kWh)
